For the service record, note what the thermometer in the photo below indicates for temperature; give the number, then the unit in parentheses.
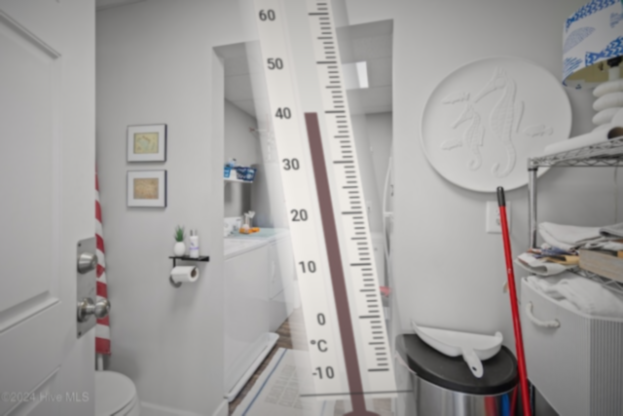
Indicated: 40 (°C)
